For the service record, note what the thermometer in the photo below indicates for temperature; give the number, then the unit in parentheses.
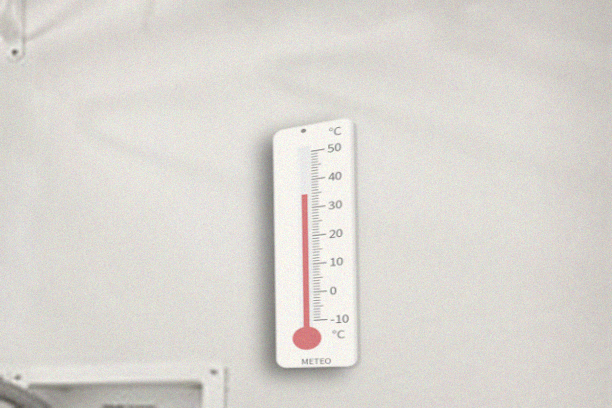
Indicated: 35 (°C)
